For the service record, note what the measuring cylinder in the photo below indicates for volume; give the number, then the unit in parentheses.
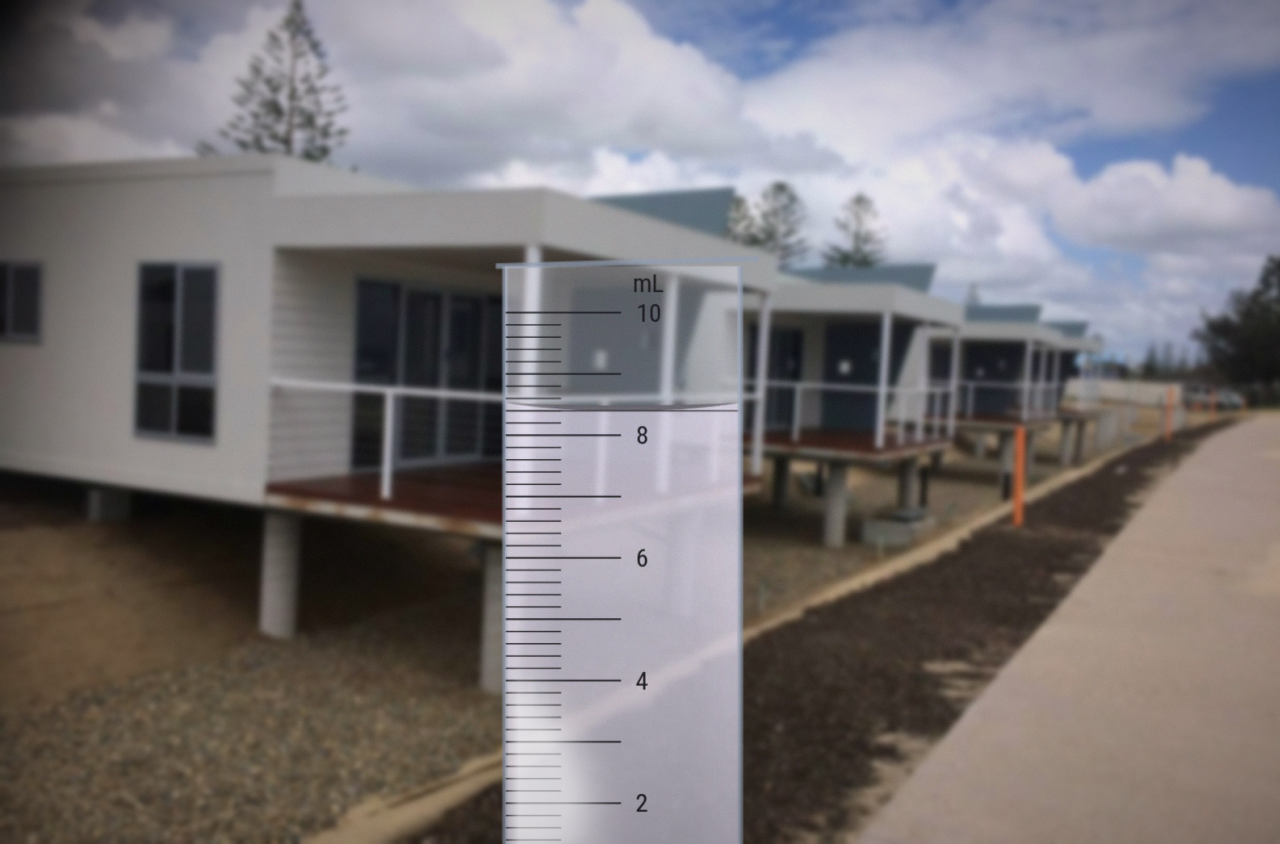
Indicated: 8.4 (mL)
